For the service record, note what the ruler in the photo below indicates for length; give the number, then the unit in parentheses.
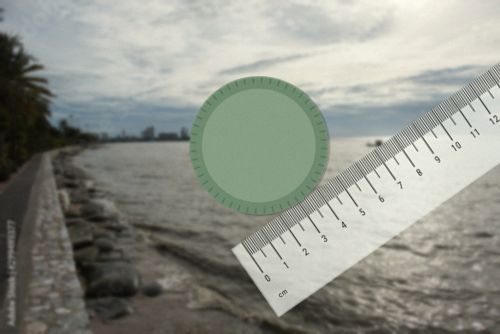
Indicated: 6 (cm)
